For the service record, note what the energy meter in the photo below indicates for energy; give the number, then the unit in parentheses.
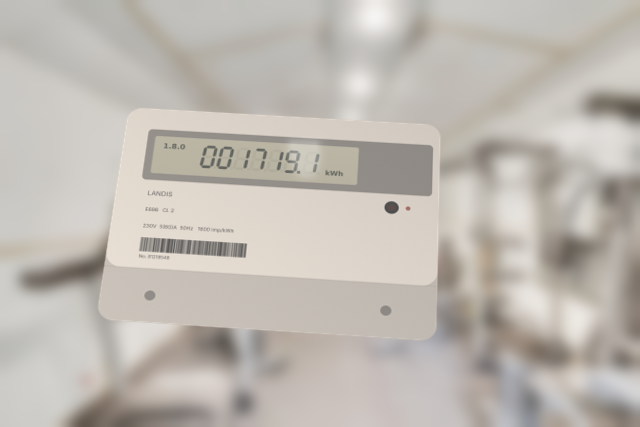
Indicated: 1719.1 (kWh)
